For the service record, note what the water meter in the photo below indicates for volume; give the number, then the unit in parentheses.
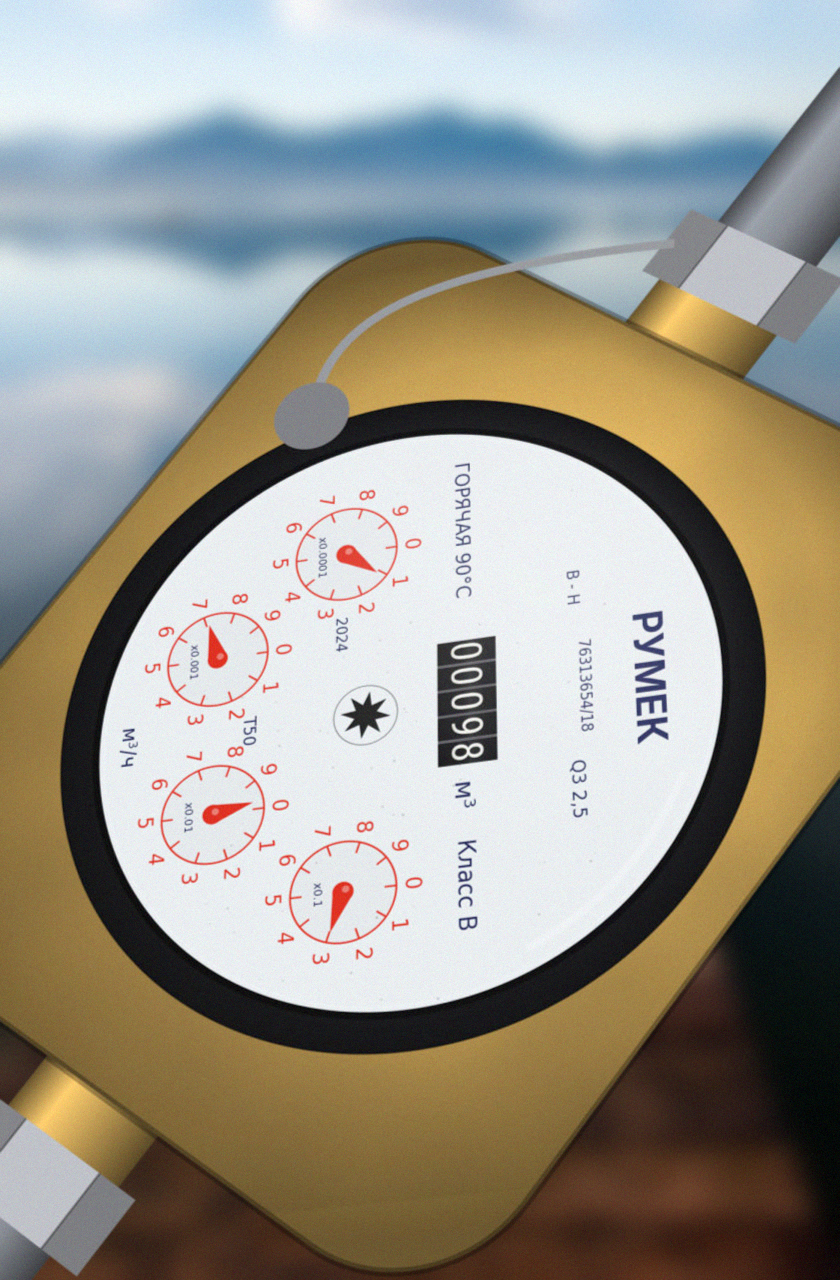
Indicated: 98.2971 (m³)
